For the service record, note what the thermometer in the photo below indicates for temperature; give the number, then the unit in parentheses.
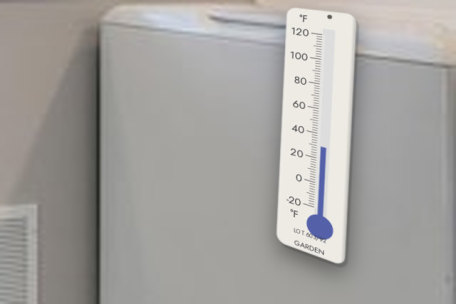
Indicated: 30 (°F)
